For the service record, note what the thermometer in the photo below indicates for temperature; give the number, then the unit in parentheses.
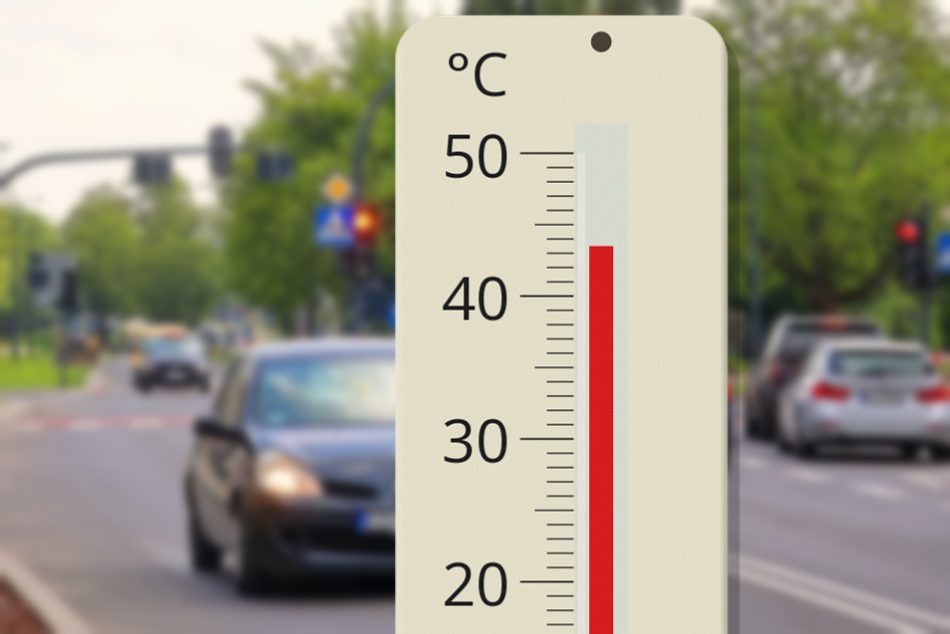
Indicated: 43.5 (°C)
